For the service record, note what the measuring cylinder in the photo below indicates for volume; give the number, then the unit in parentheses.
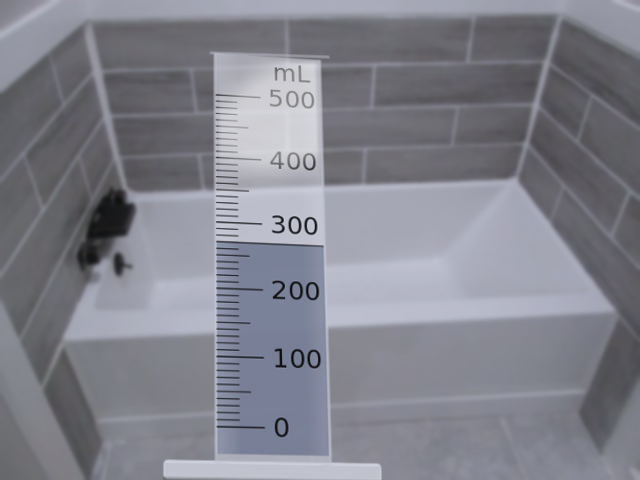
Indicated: 270 (mL)
